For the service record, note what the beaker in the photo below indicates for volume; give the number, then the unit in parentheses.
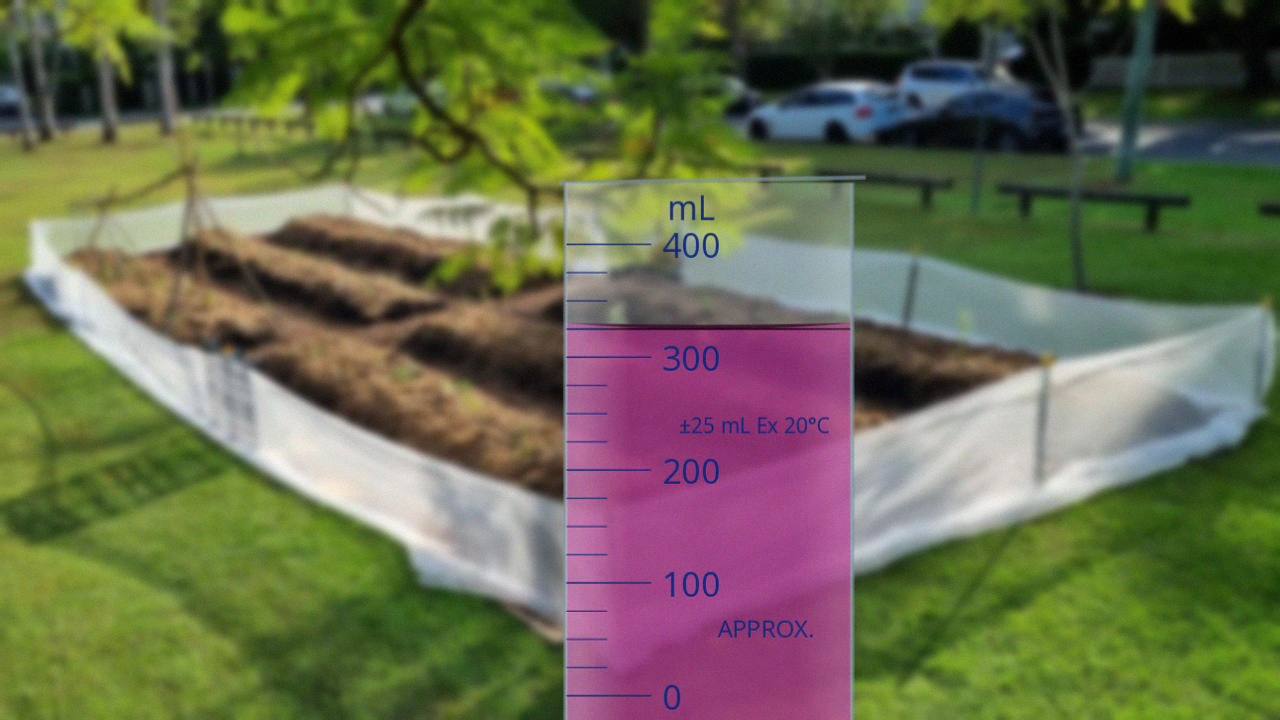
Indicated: 325 (mL)
